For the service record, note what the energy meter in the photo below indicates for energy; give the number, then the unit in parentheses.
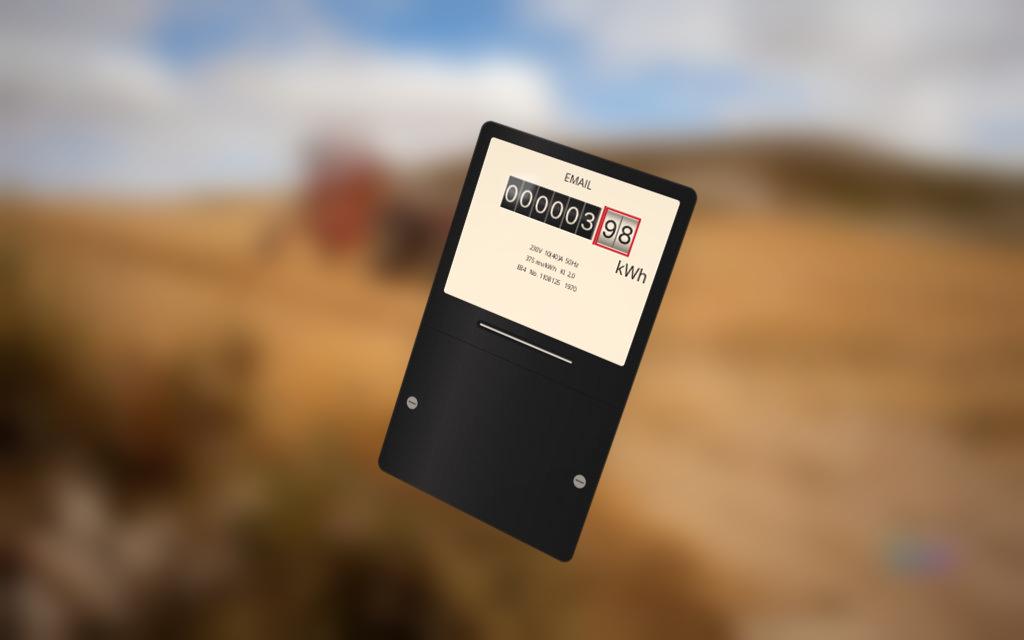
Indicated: 3.98 (kWh)
